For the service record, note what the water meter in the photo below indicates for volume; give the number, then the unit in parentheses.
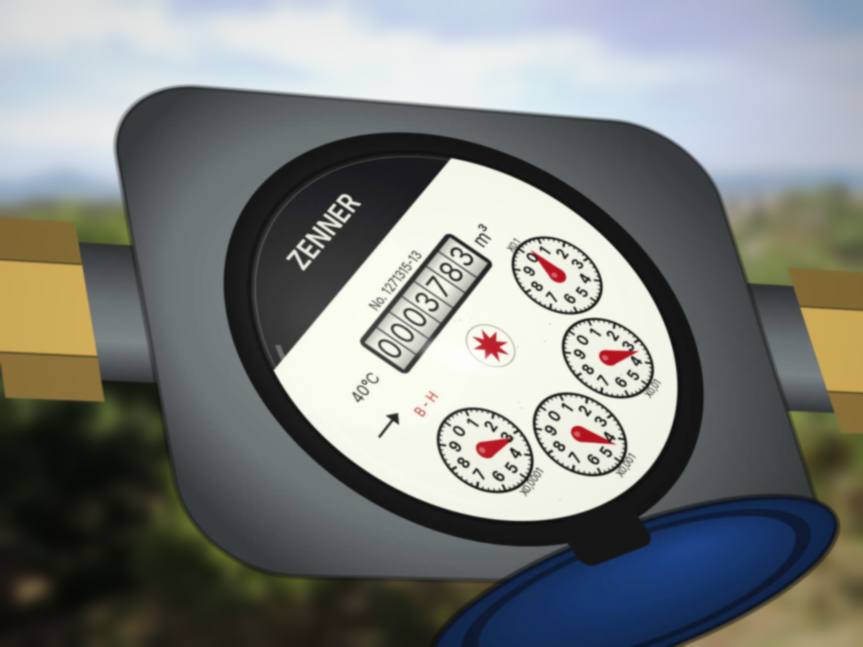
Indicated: 3783.0343 (m³)
